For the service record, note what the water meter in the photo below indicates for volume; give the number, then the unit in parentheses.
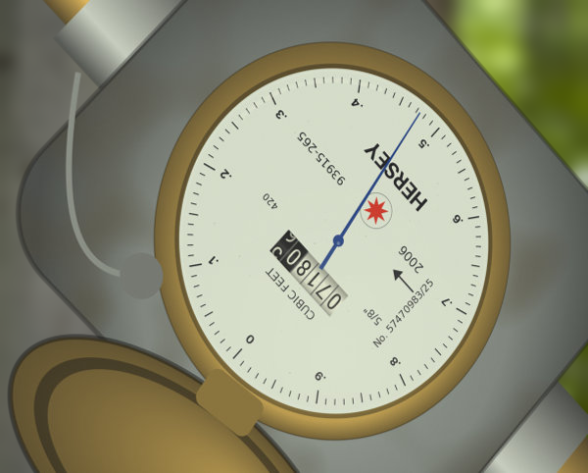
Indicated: 71805.47 (ft³)
